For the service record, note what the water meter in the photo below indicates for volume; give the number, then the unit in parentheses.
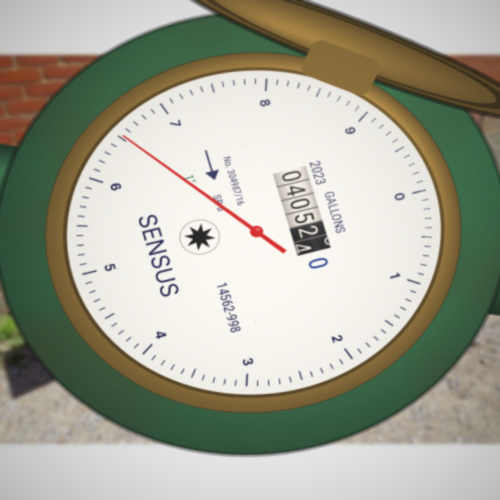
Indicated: 405236.5 (gal)
